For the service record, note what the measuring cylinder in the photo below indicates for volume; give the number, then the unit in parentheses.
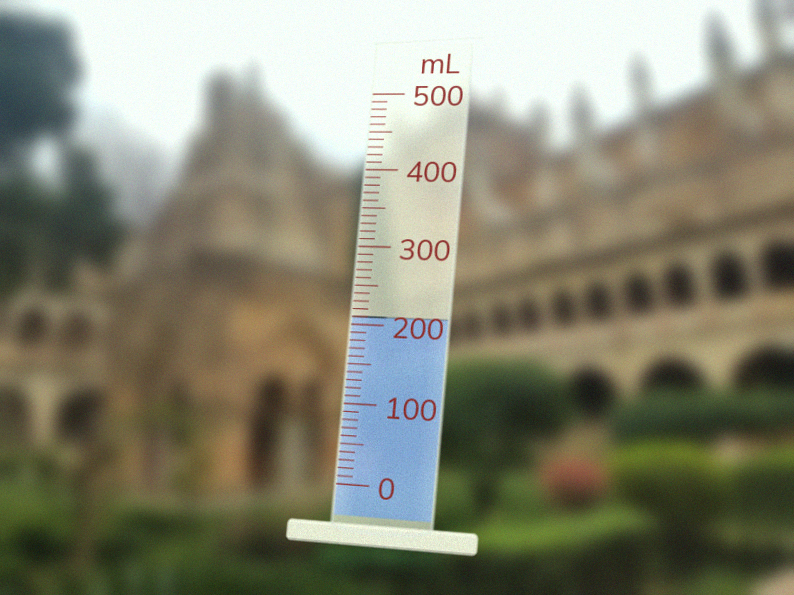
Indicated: 210 (mL)
